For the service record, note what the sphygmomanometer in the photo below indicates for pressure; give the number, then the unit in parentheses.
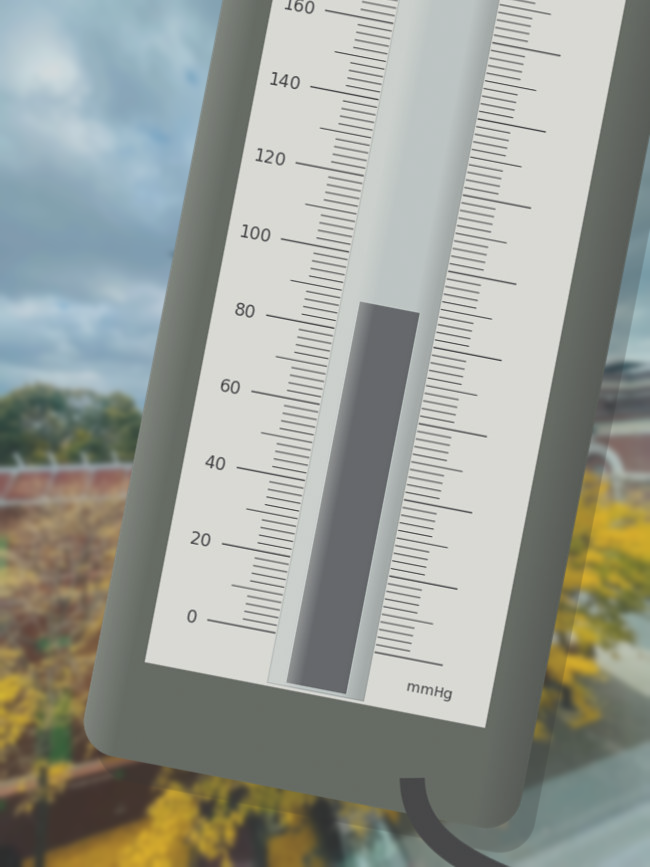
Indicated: 88 (mmHg)
